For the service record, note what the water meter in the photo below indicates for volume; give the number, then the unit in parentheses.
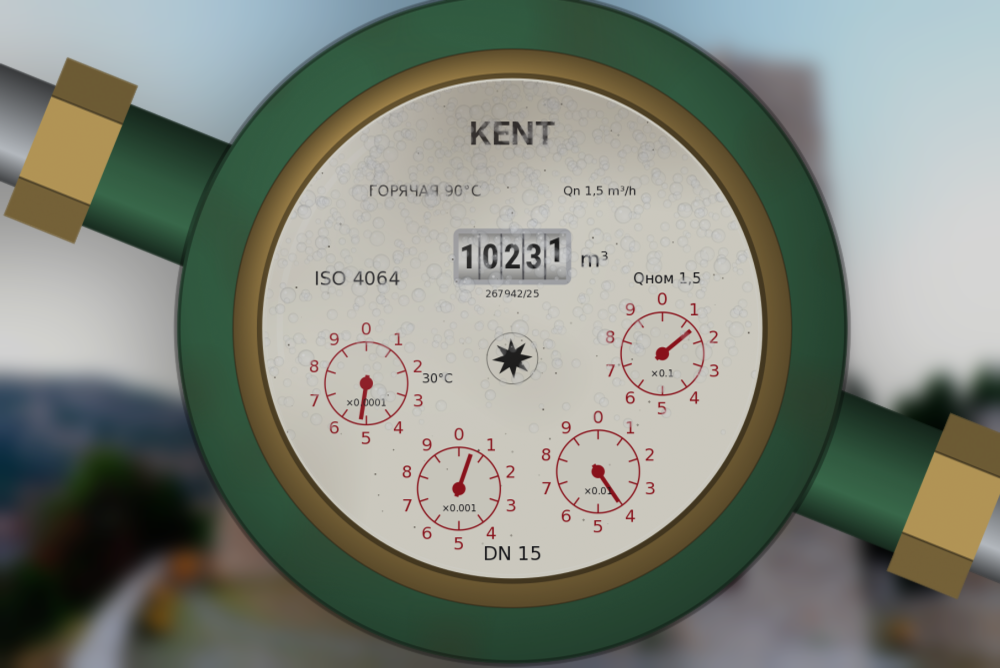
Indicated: 10231.1405 (m³)
